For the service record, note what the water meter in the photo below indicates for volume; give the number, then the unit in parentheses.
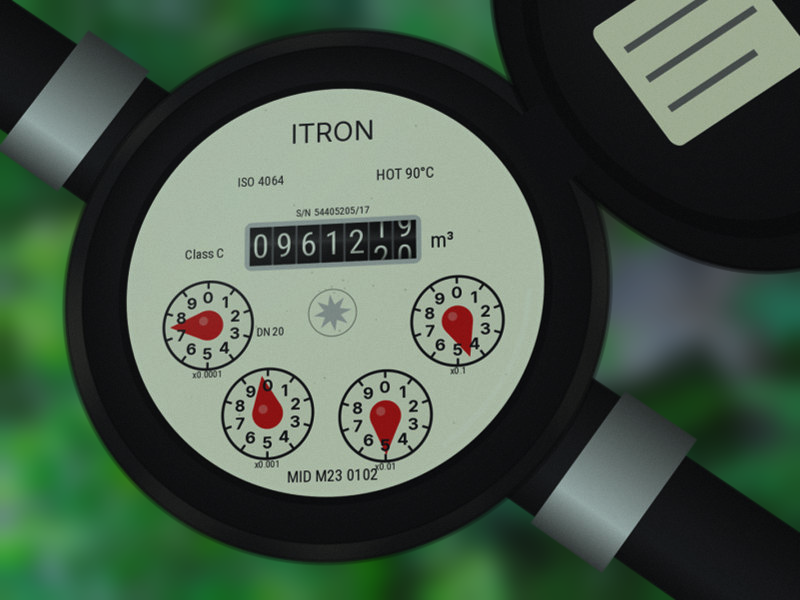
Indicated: 961219.4497 (m³)
